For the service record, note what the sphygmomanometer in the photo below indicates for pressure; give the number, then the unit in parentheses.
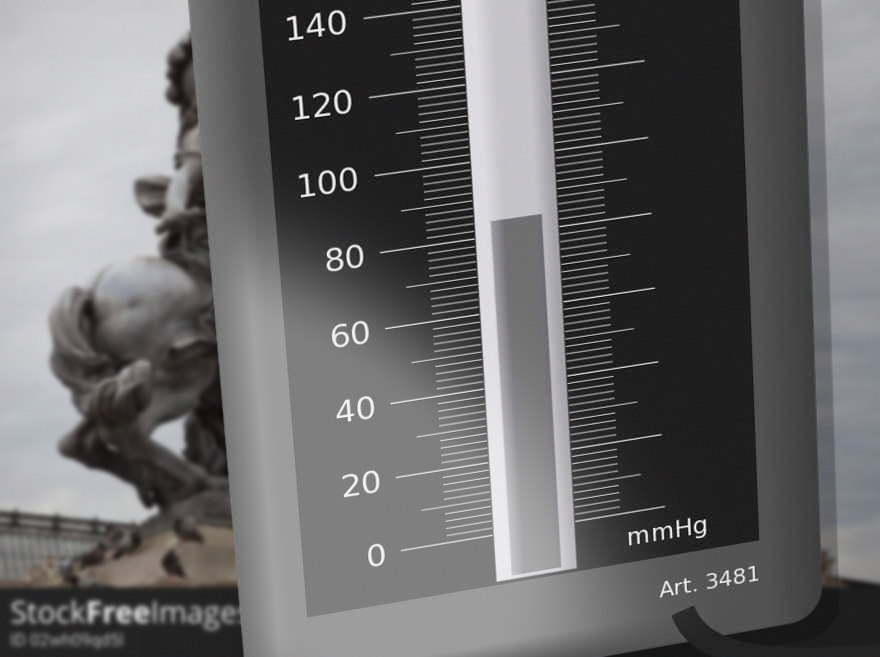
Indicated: 84 (mmHg)
